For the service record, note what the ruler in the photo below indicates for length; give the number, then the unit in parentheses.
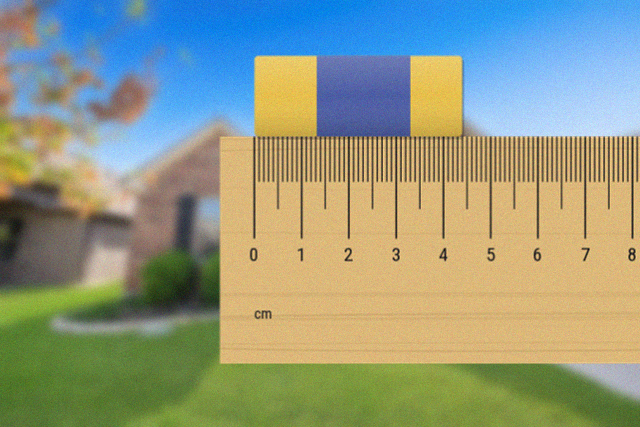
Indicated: 4.4 (cm)
